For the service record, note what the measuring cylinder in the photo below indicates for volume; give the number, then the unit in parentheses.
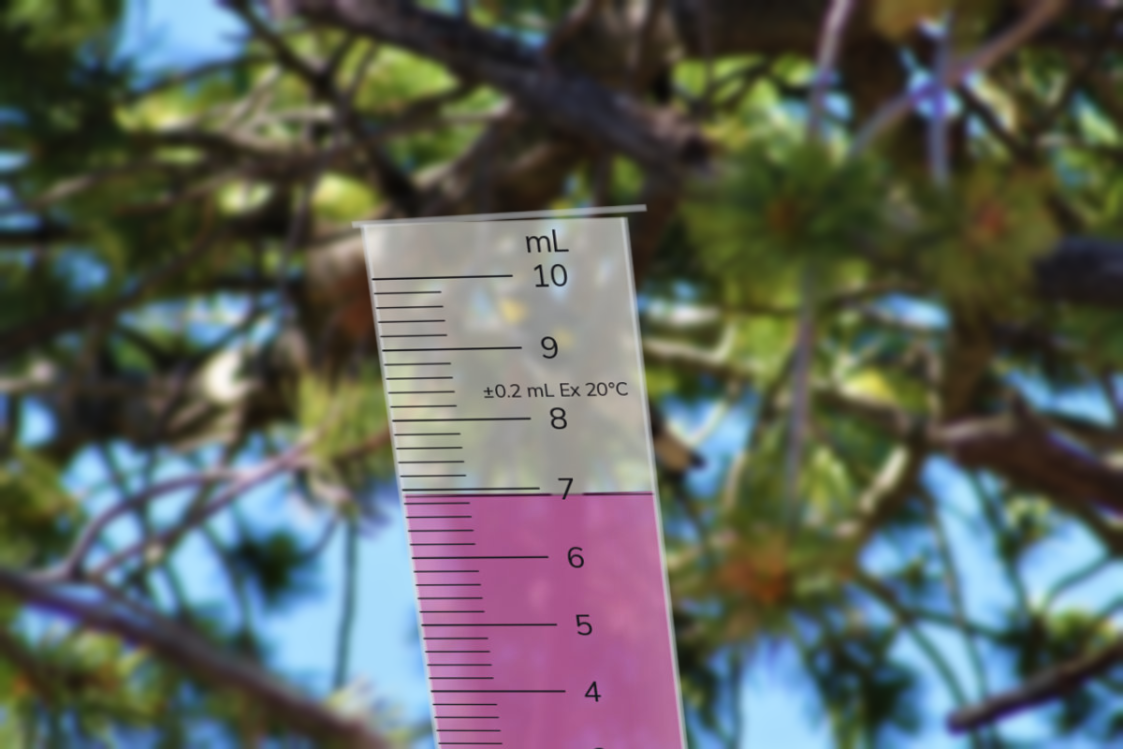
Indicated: 6.9 (mL)
